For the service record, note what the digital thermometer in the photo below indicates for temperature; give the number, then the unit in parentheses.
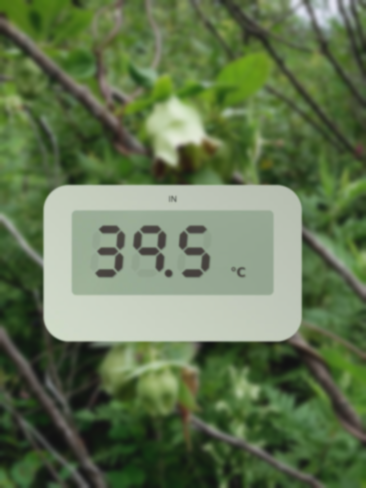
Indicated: 39.5 (°C)
